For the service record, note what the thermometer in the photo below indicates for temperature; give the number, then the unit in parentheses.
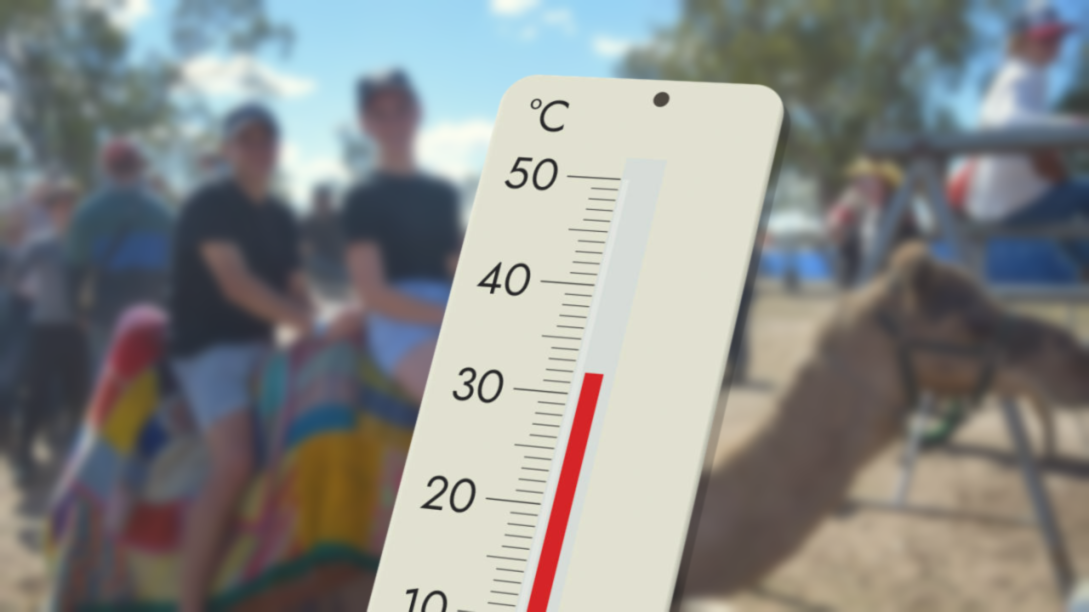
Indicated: 32 (°C)
